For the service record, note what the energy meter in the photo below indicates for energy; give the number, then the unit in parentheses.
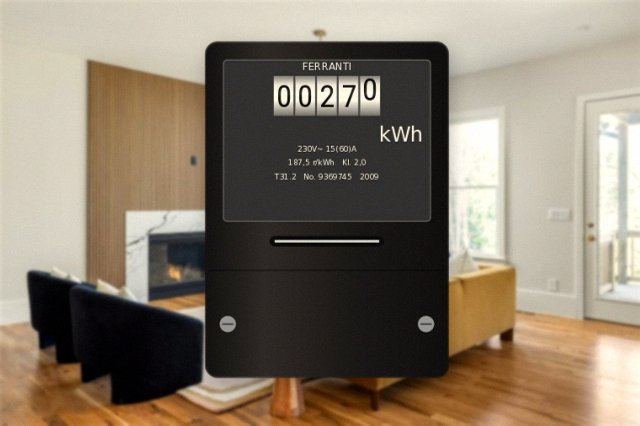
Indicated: 270 (kWh)
